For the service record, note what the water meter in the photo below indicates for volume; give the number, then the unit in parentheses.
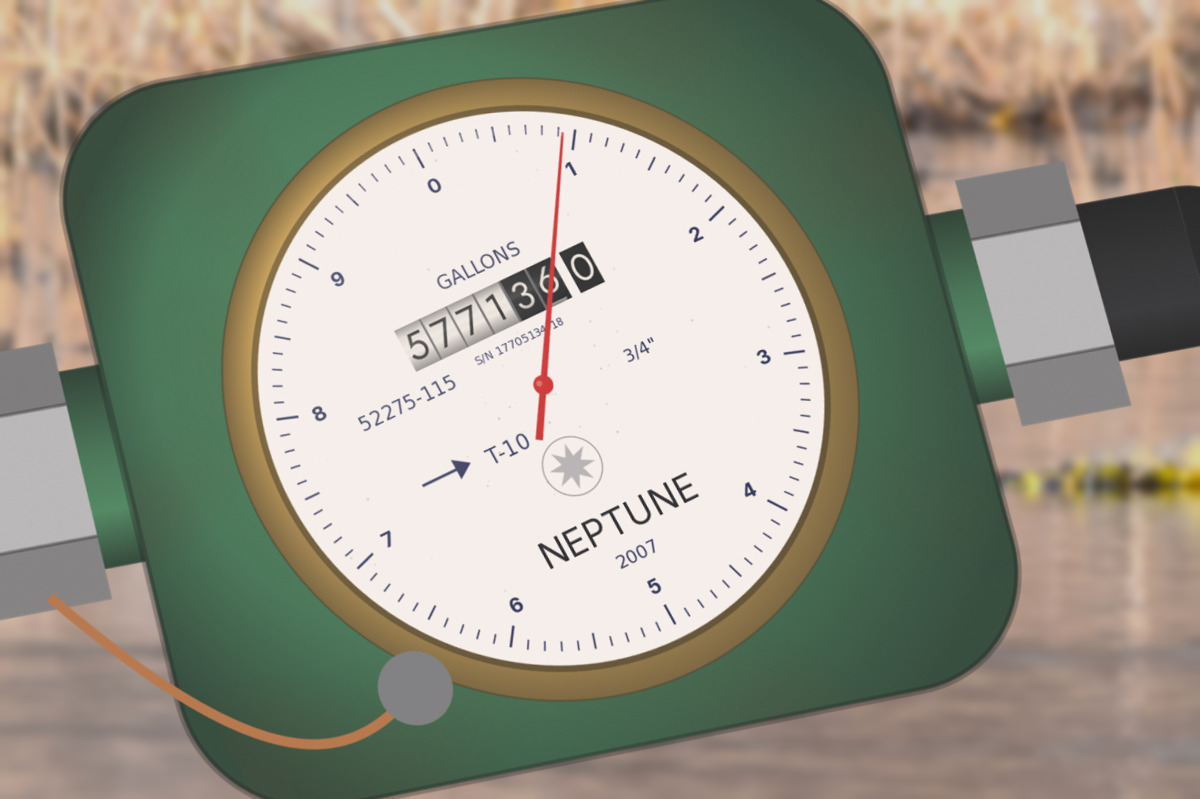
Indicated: 5771360.9 (gal)
